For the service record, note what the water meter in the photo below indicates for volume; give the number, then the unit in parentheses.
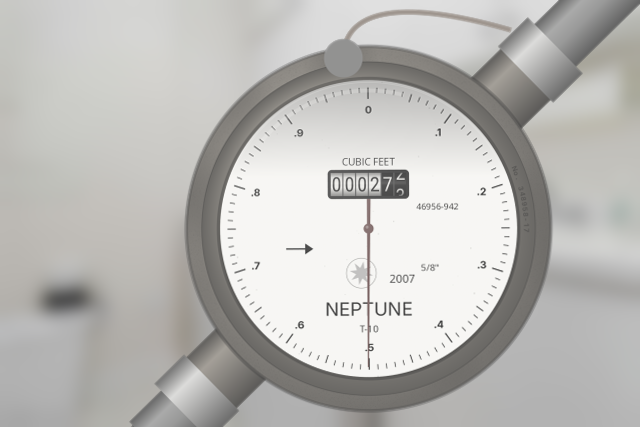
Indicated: 272.50 (ft³)
